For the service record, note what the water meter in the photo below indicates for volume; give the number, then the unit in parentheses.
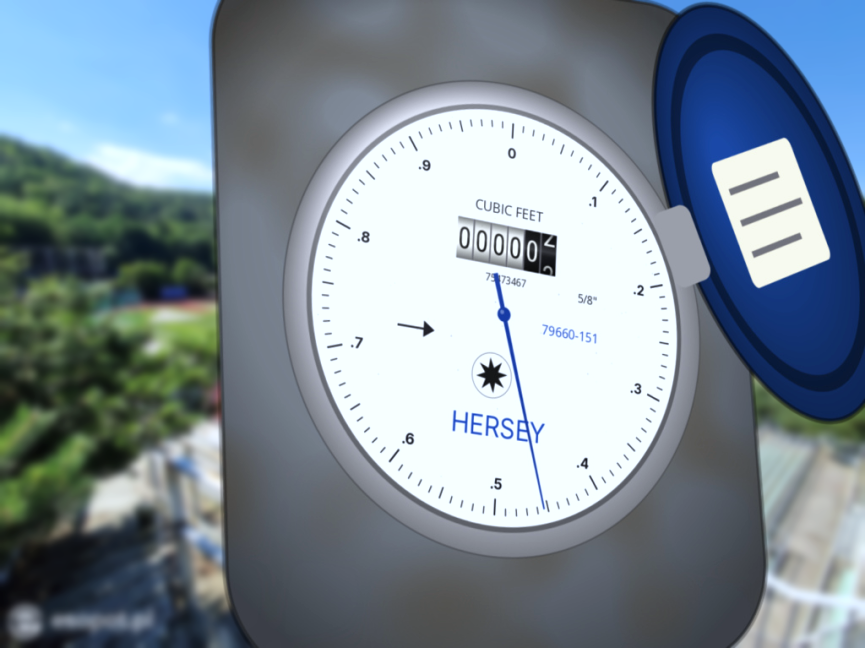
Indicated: 2.45 (ft³)
